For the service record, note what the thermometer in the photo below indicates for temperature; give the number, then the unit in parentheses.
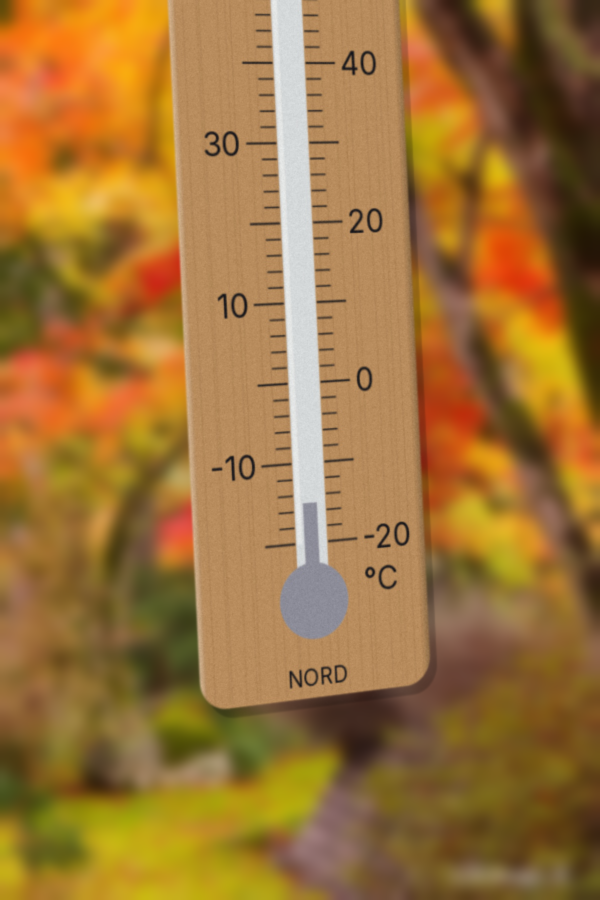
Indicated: -15 (°C)
